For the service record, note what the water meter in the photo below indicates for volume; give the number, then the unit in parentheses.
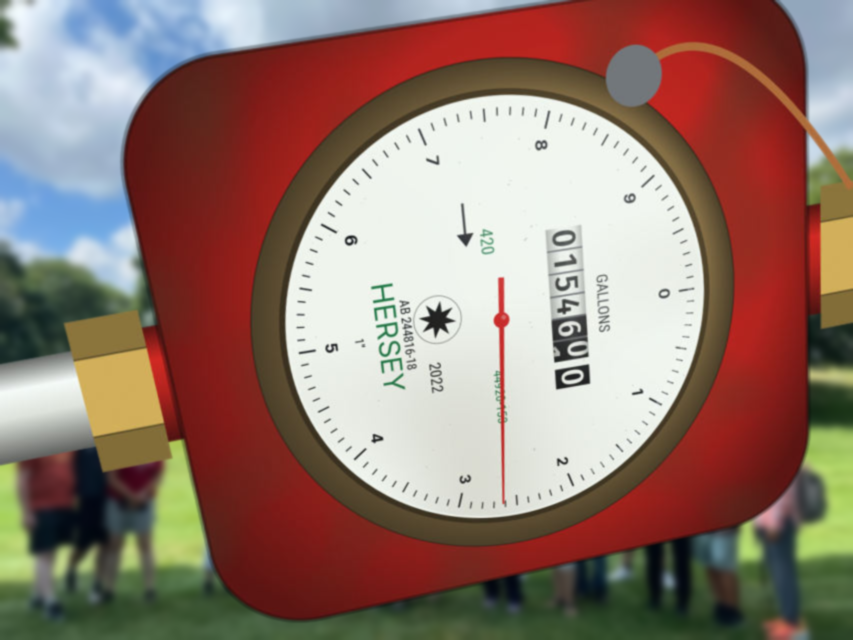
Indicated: 154602.6 (gal)
